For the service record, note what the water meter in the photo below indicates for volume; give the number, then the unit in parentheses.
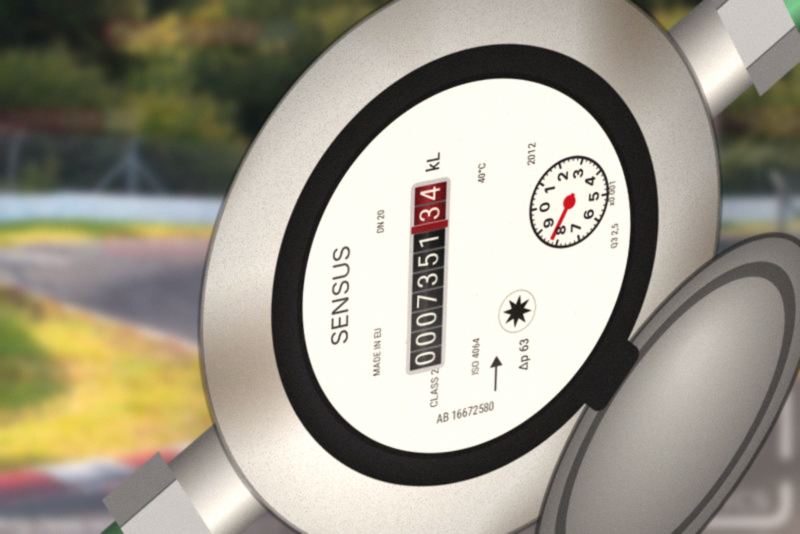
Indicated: 7351.348 (kL)
